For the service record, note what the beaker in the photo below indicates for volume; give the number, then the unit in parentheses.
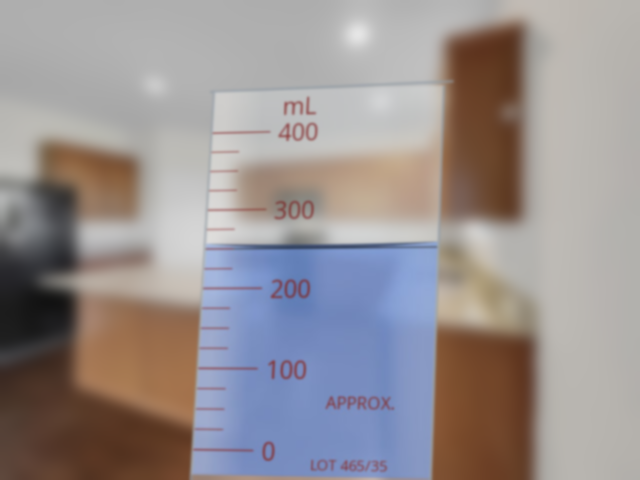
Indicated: 250 (mL)
